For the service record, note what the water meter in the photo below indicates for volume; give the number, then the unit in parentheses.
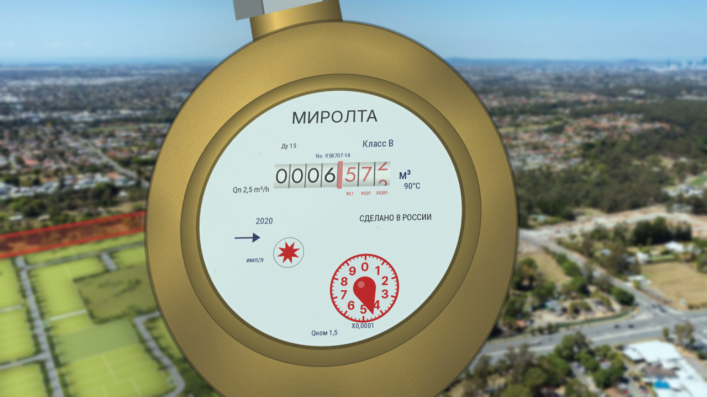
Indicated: 6.5724 (m³)
